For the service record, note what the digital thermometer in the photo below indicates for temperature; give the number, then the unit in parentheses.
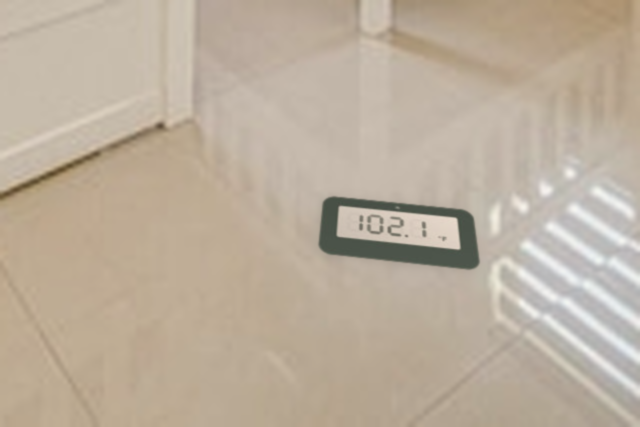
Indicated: 102.1 (°F)
